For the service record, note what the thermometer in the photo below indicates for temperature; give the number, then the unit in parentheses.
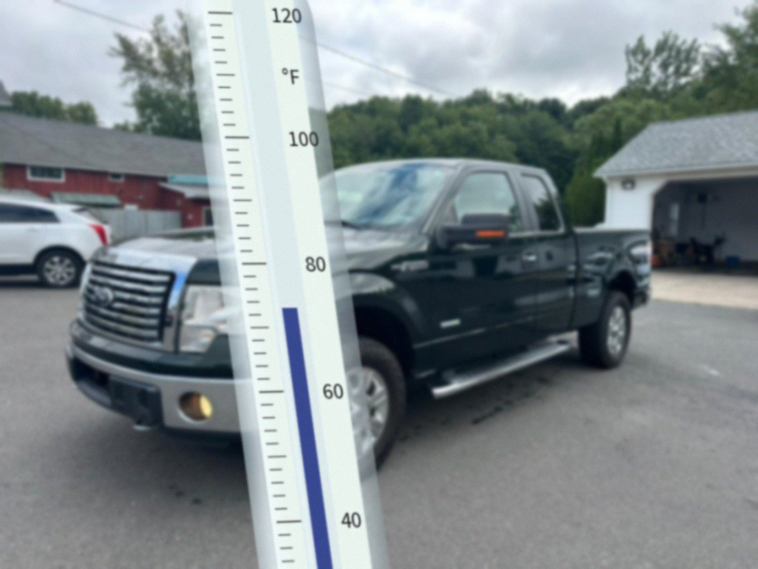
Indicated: 73 (°F)
